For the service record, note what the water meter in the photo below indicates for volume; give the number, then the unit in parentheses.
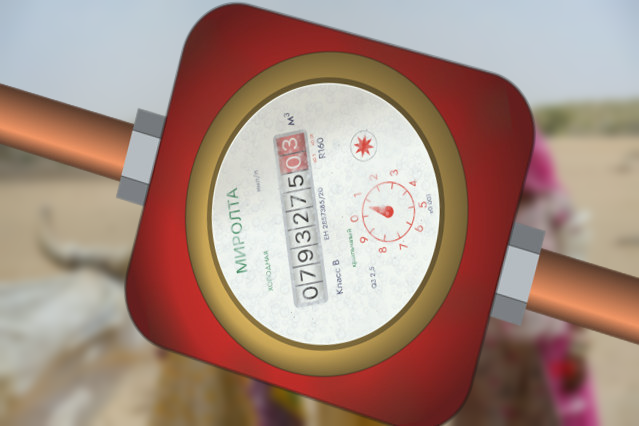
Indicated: 793275.030 (m³)
